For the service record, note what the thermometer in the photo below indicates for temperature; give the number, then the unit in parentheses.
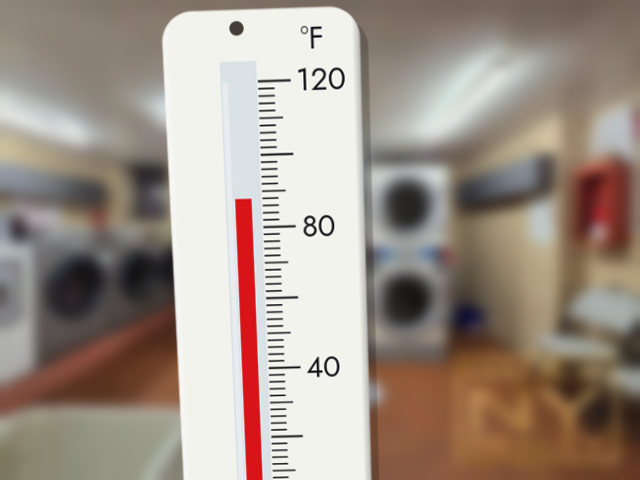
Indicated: 88 (°F)
